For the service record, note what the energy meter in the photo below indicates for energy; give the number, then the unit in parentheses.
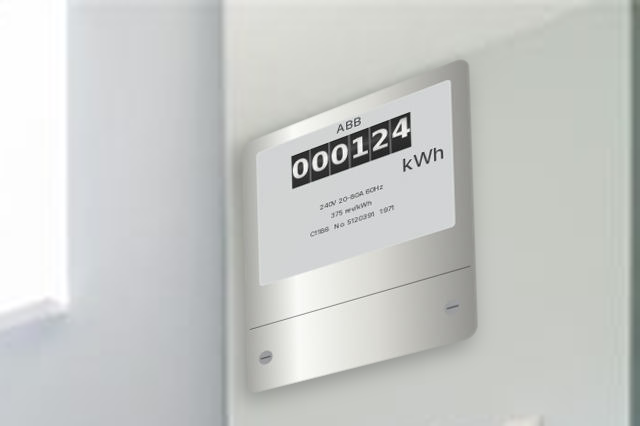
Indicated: 124 (kWh)
